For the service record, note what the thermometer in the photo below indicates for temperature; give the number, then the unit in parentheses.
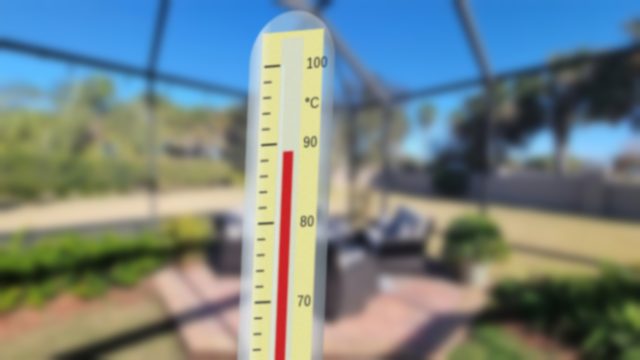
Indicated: 89 (°C)
